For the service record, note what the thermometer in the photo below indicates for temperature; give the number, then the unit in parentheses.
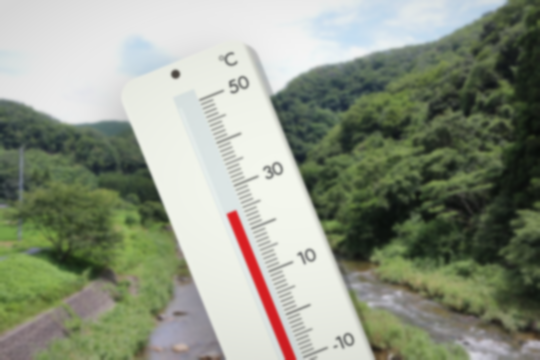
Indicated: 25 (°C)
